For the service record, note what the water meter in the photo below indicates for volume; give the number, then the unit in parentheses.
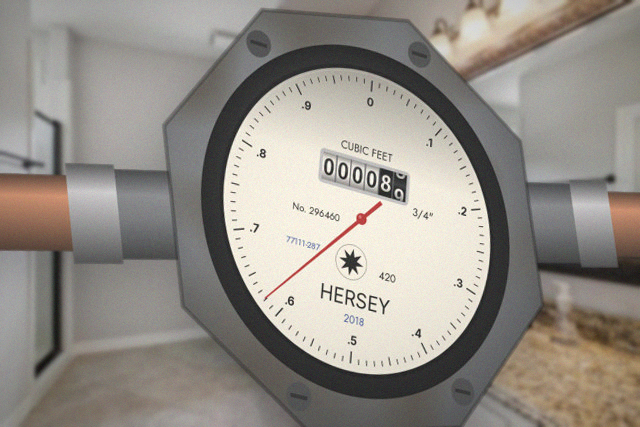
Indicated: 88.62 (ft³)
